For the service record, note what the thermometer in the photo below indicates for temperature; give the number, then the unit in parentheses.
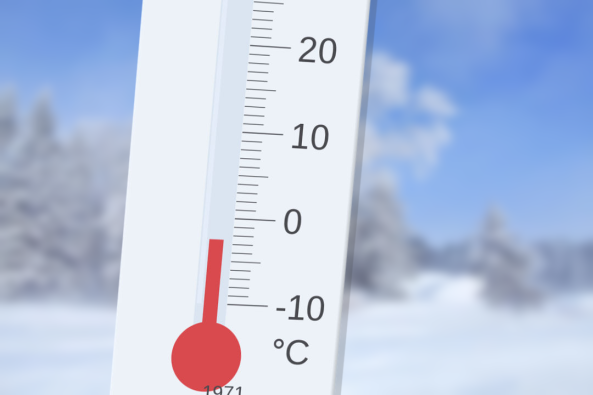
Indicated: -2.5 (°C)
